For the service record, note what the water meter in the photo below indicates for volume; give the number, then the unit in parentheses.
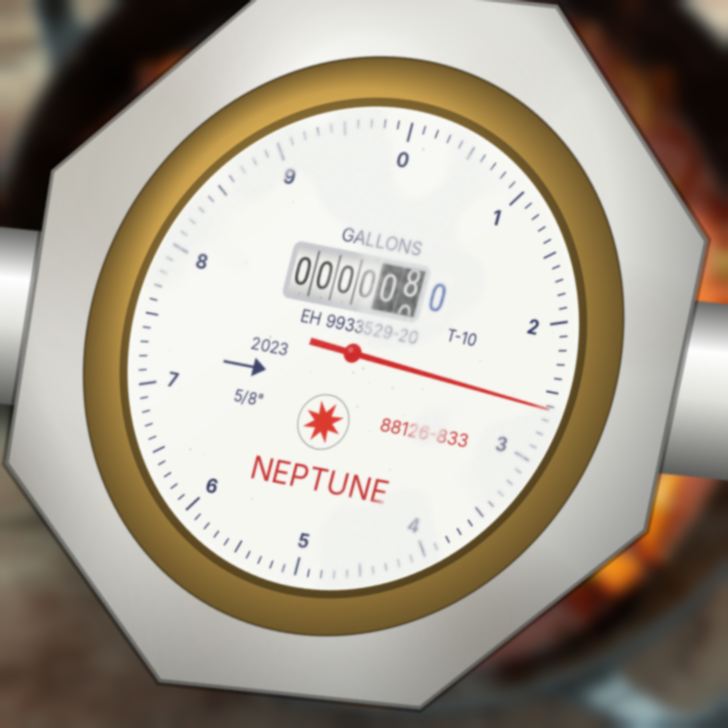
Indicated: 82.6 (gal)
